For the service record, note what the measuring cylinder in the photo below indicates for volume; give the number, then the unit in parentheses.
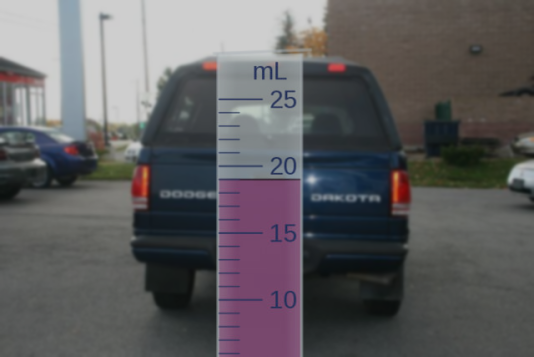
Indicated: 19 (mL)
